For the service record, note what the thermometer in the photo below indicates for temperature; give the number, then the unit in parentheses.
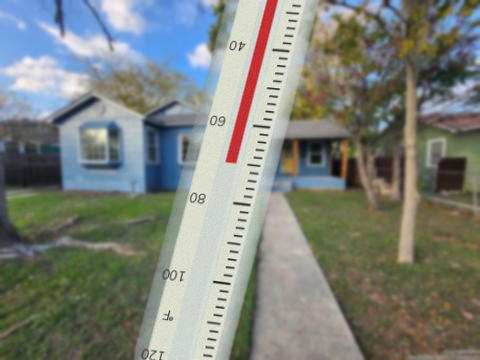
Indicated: 70 (°F)
